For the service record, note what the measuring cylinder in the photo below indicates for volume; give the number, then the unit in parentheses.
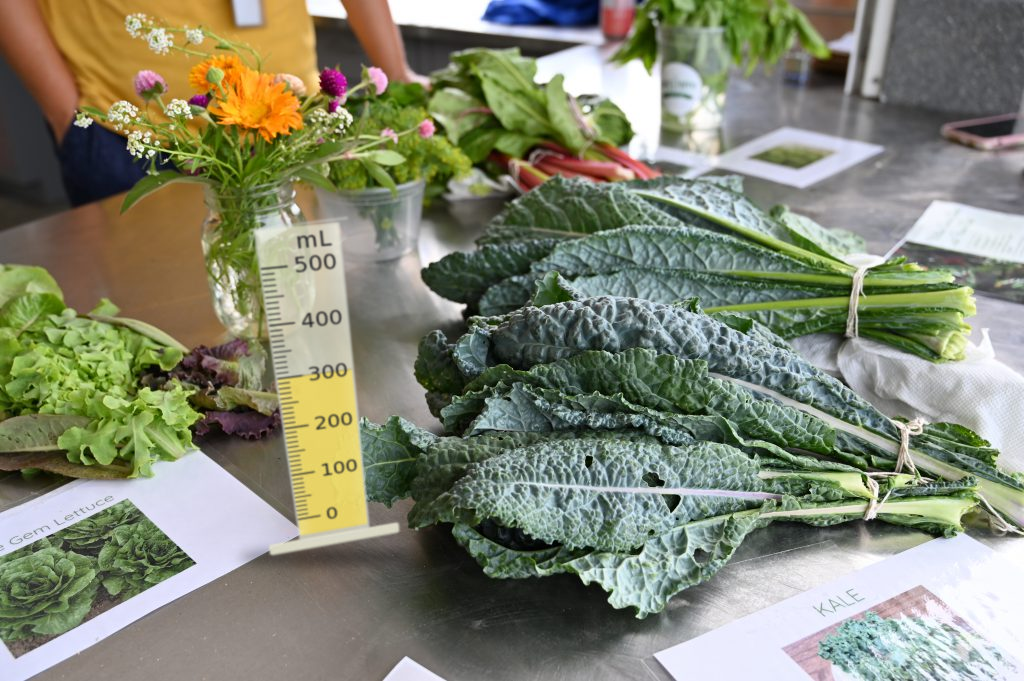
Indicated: 300 (mL)
